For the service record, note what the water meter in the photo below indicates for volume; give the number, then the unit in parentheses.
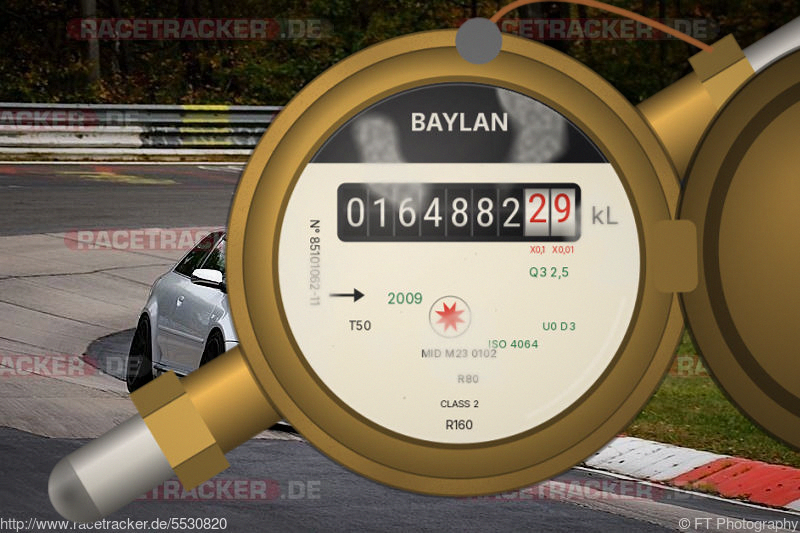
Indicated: 164882.29 (kL)
